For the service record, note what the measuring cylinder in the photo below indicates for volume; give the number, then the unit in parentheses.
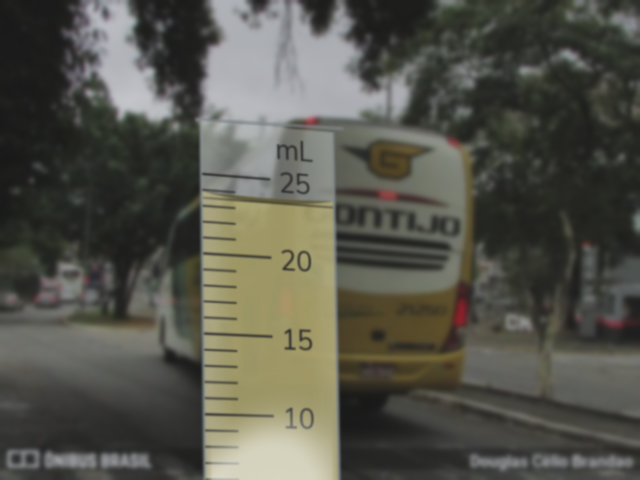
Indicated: 23.5 (mL)
